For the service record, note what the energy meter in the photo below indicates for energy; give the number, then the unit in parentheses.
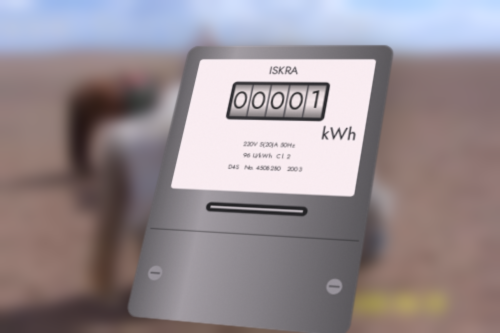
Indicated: 1 (kWh)
